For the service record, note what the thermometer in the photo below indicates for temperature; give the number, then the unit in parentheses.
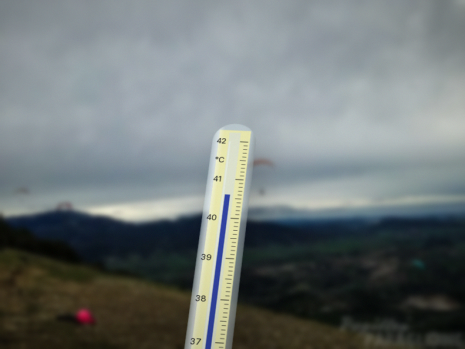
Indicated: 40.6 (°C)
